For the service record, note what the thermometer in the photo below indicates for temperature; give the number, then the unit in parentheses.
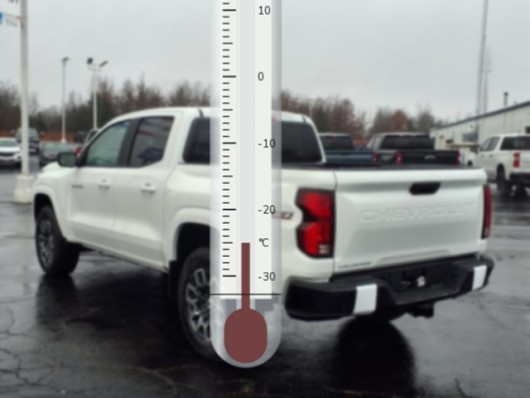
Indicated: -25 (°C)
